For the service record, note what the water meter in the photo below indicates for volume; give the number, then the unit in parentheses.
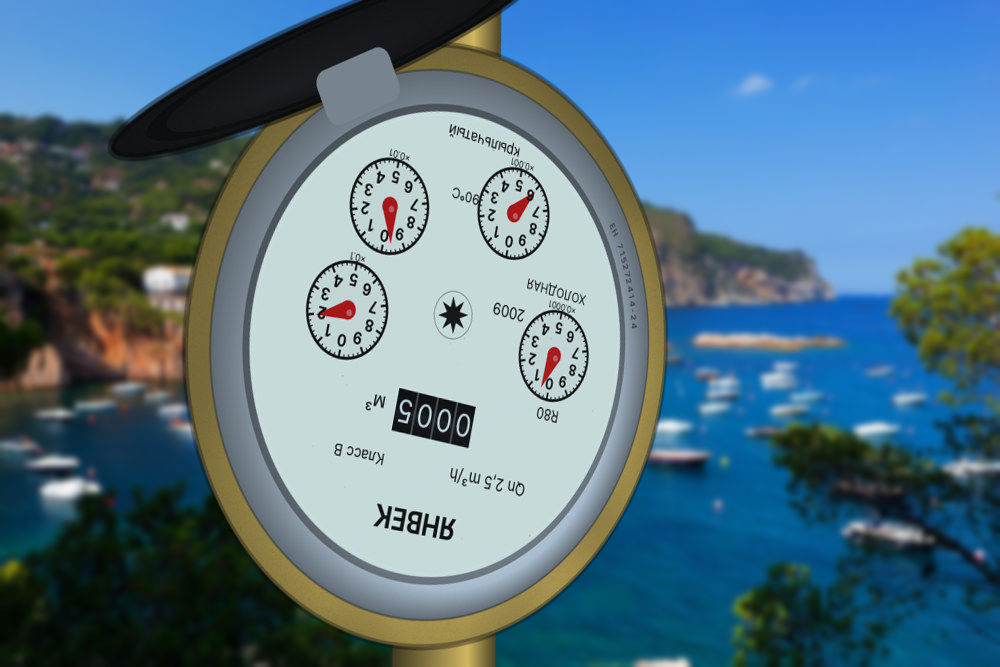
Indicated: 5.1960 (m³)
